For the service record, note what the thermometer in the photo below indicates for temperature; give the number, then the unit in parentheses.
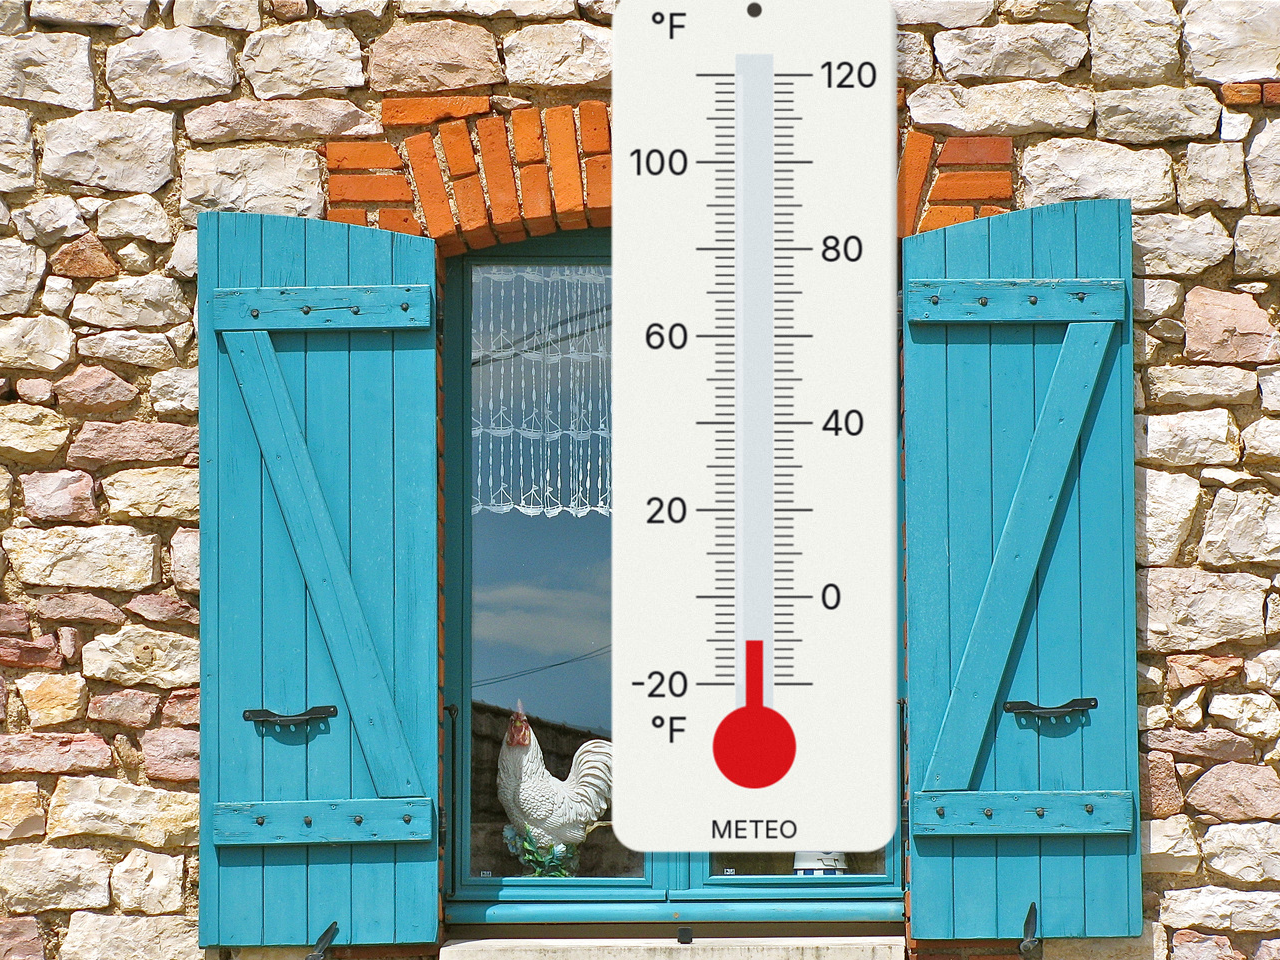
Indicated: -10 (°F)
